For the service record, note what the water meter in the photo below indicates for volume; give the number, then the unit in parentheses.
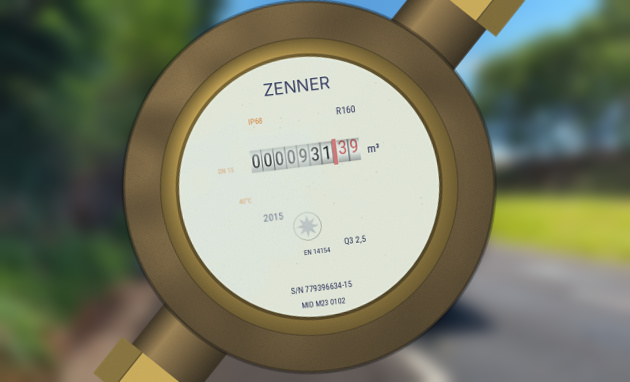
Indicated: 931.39 (m³)
